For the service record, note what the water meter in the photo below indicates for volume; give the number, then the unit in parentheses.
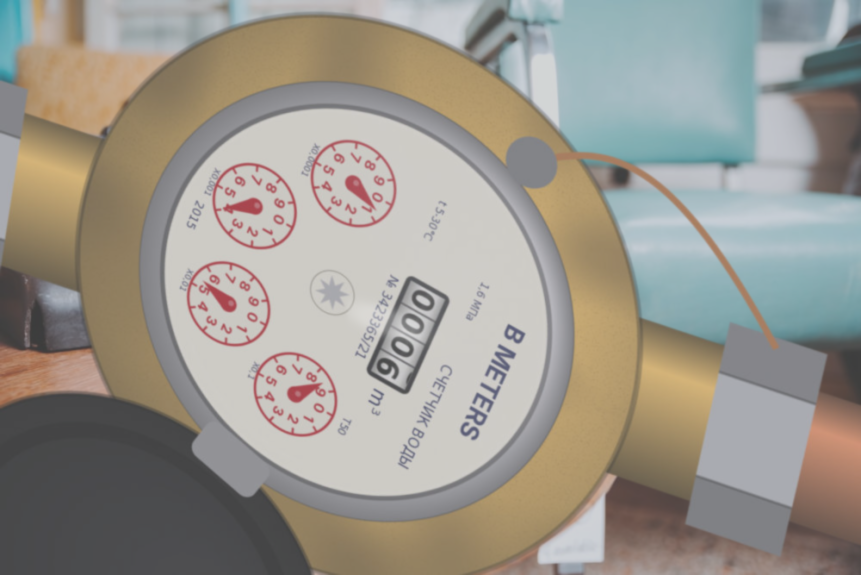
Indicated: 5.8540 (m³)
